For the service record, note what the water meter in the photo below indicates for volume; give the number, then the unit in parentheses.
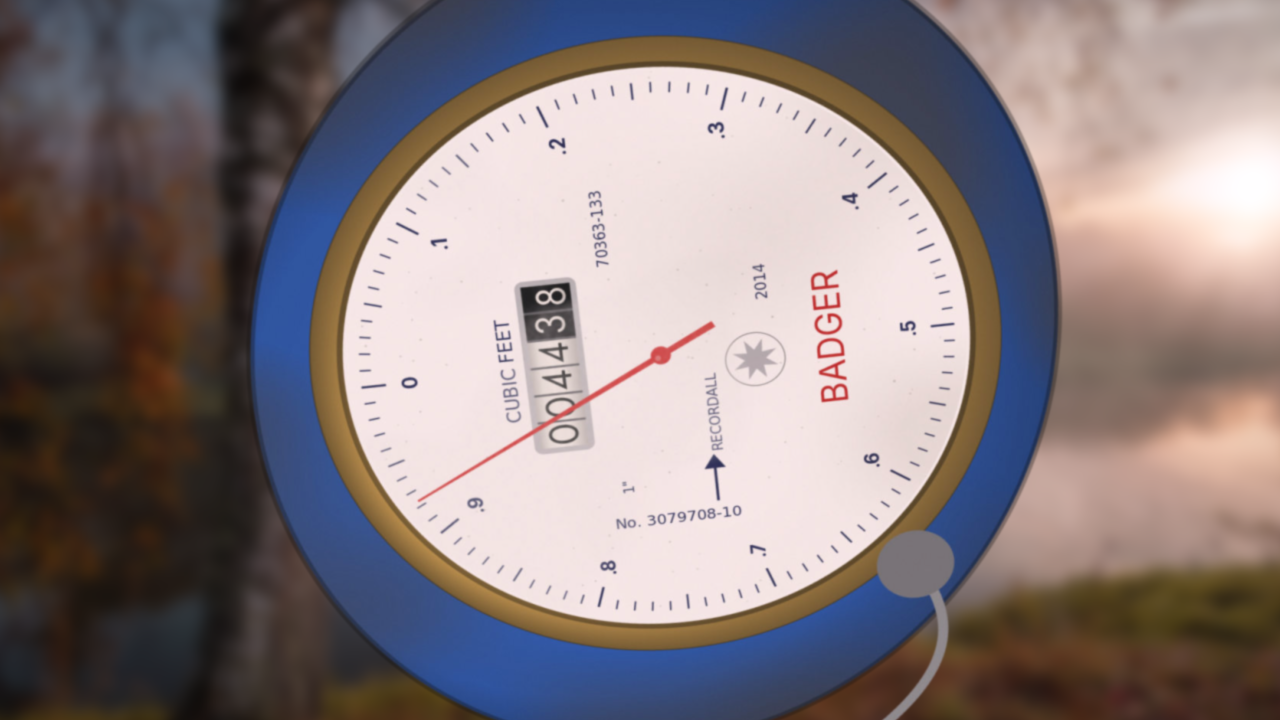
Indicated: 4437.92 (ft³)
